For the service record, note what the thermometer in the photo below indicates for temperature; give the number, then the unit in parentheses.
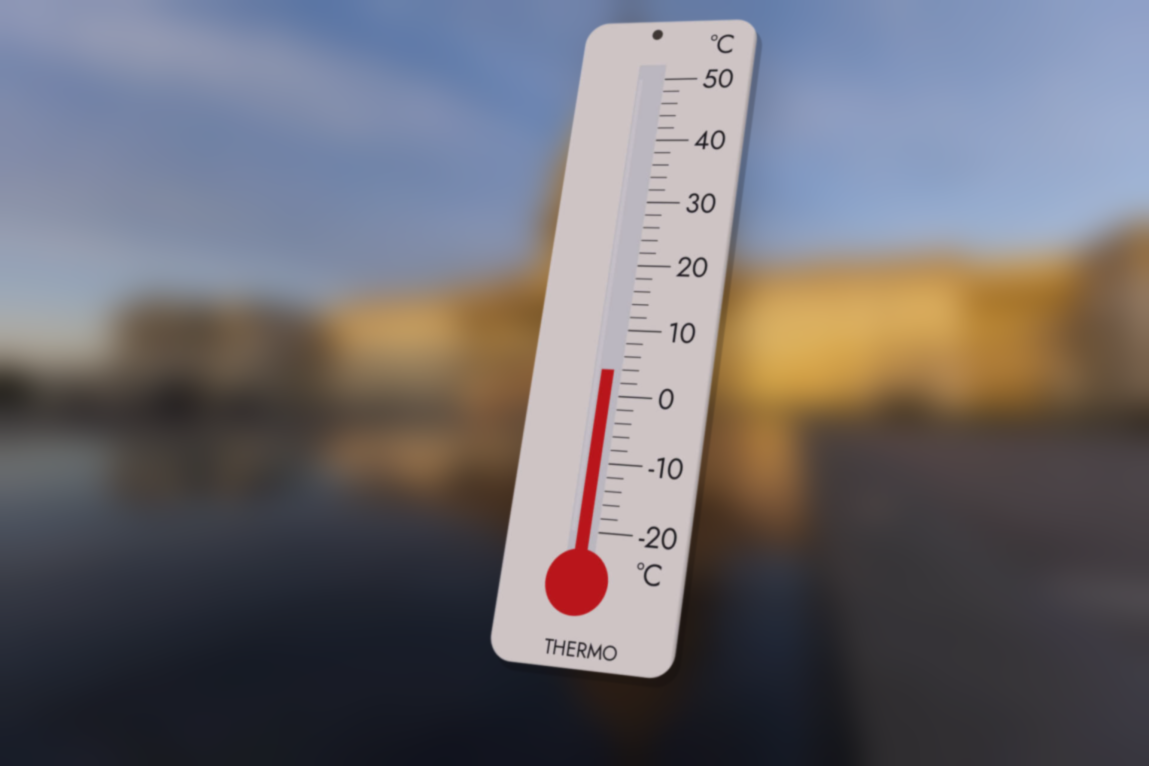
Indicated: 4 (°C)
